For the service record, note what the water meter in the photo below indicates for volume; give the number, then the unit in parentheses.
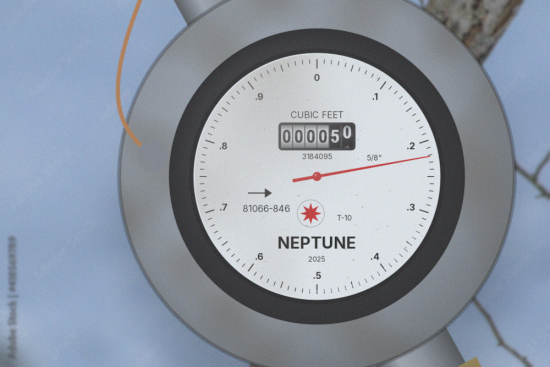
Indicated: 50.22 (ft³)
